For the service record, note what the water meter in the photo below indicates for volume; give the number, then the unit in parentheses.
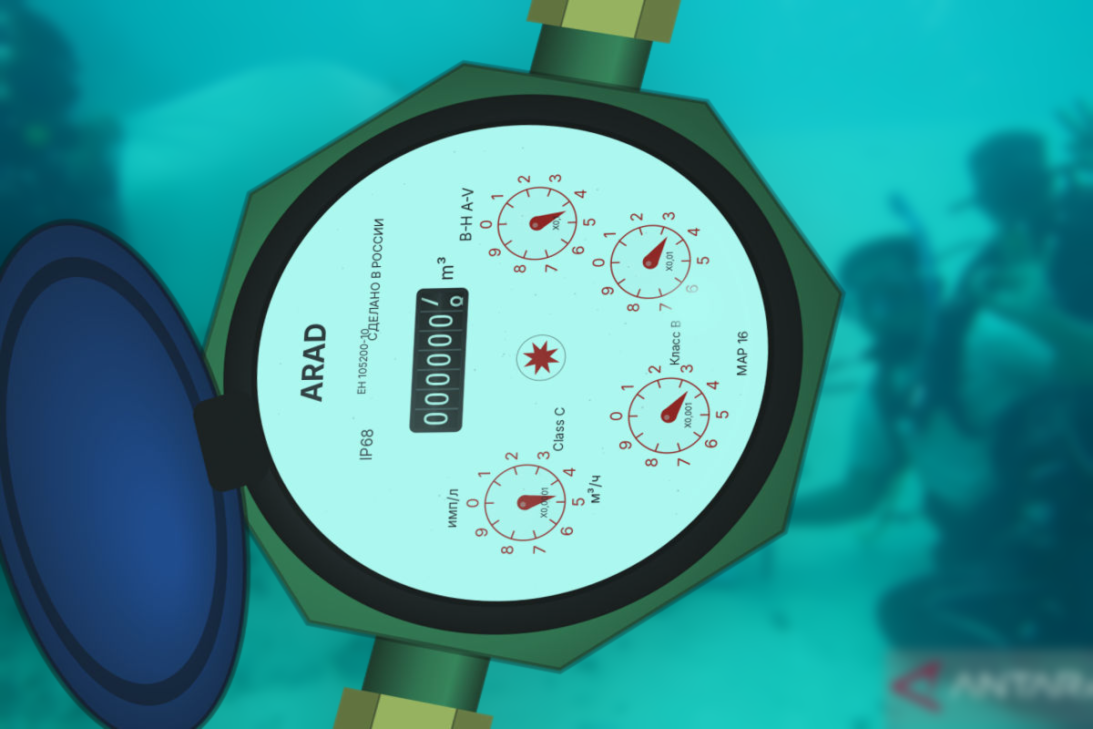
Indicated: 7.4334 (m³)
